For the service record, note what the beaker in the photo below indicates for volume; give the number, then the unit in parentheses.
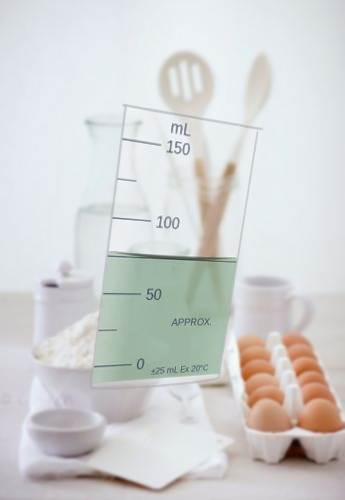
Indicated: 75 (mL)
